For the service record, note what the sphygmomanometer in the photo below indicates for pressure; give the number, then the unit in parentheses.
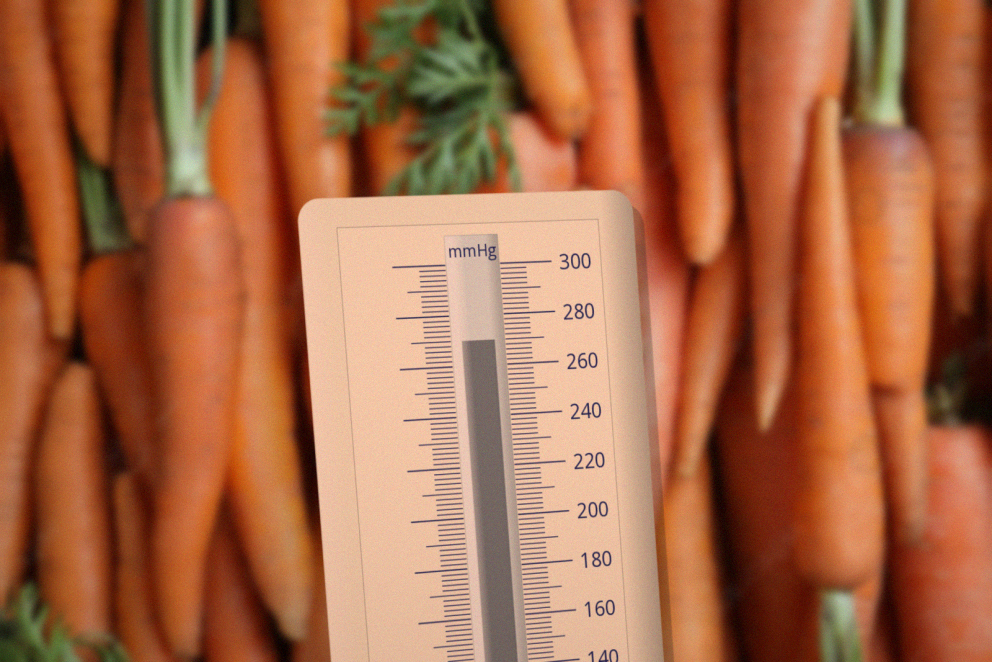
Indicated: 270 (mmHg)
